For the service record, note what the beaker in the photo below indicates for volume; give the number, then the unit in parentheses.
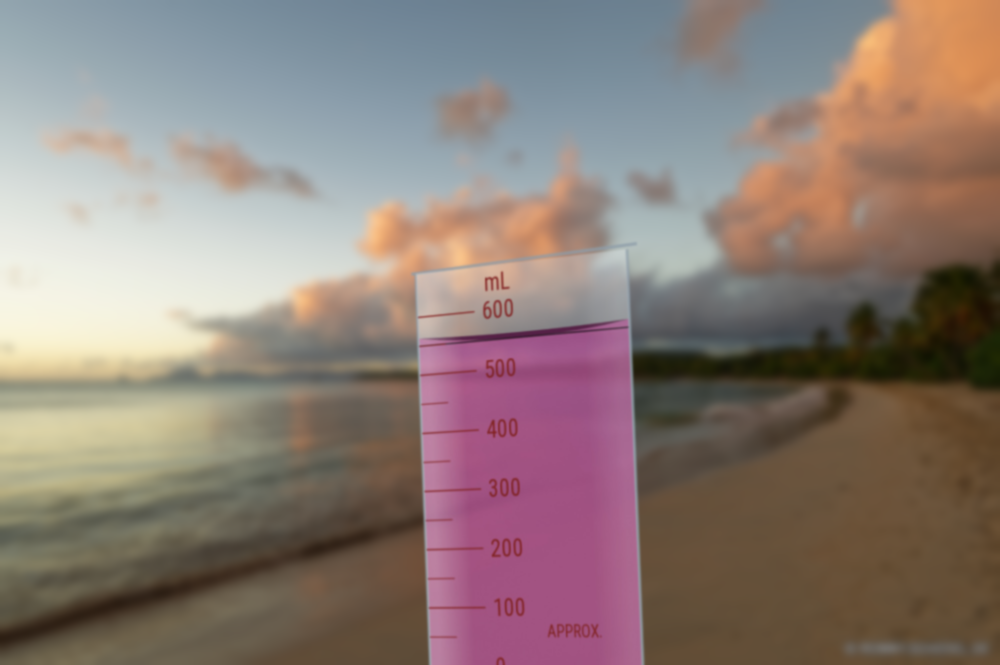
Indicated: 550 (mL)
